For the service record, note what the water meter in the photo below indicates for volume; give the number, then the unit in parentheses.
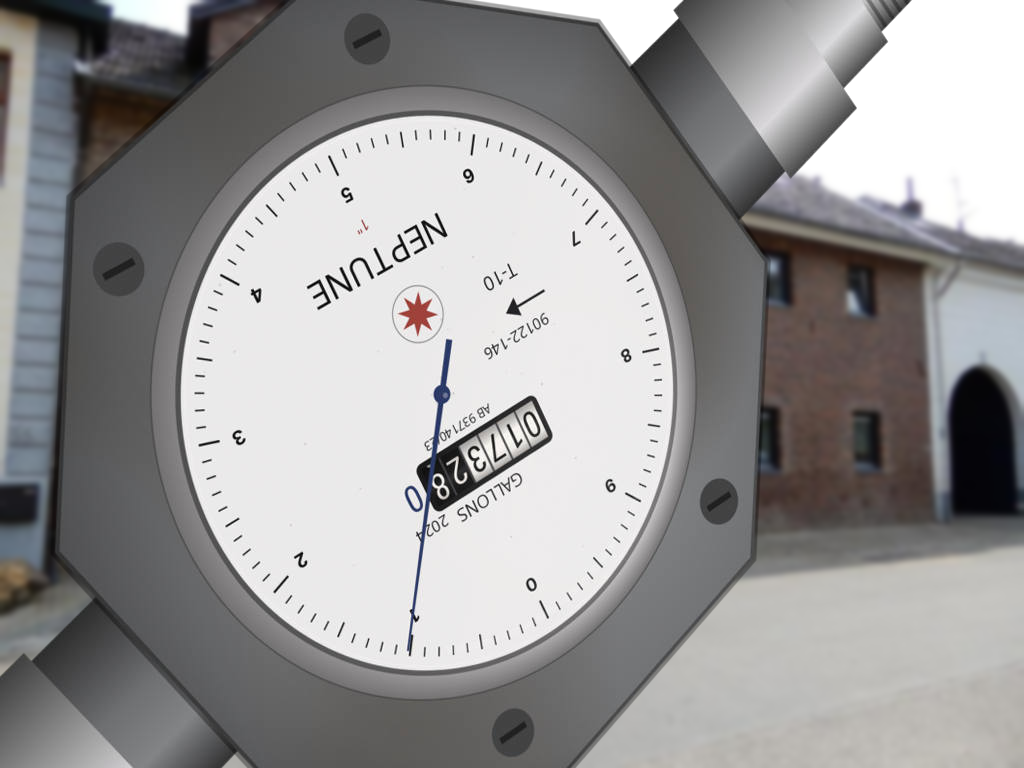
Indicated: 173281.0 (gal)
